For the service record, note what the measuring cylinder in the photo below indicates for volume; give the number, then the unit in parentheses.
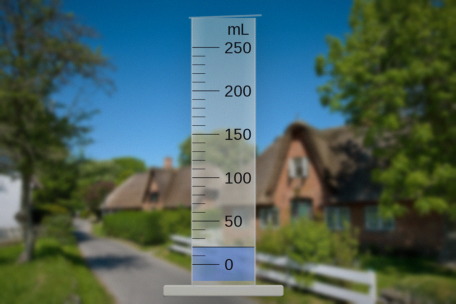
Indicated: 20 (mL)
